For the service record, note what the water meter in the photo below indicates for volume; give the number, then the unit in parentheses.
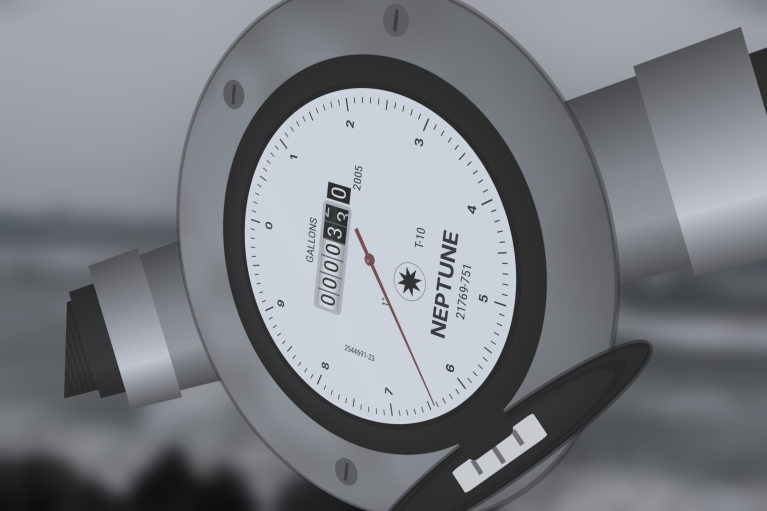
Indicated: 326.4 (gal)
